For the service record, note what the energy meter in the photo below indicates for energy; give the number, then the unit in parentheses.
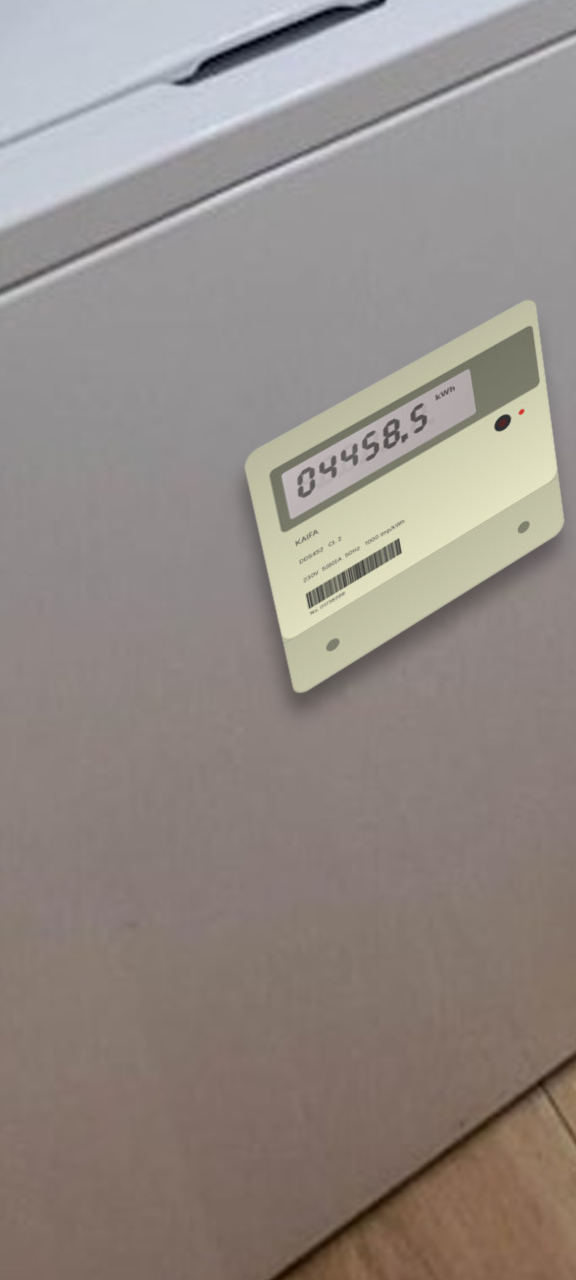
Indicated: 4458.5 (kWh)
